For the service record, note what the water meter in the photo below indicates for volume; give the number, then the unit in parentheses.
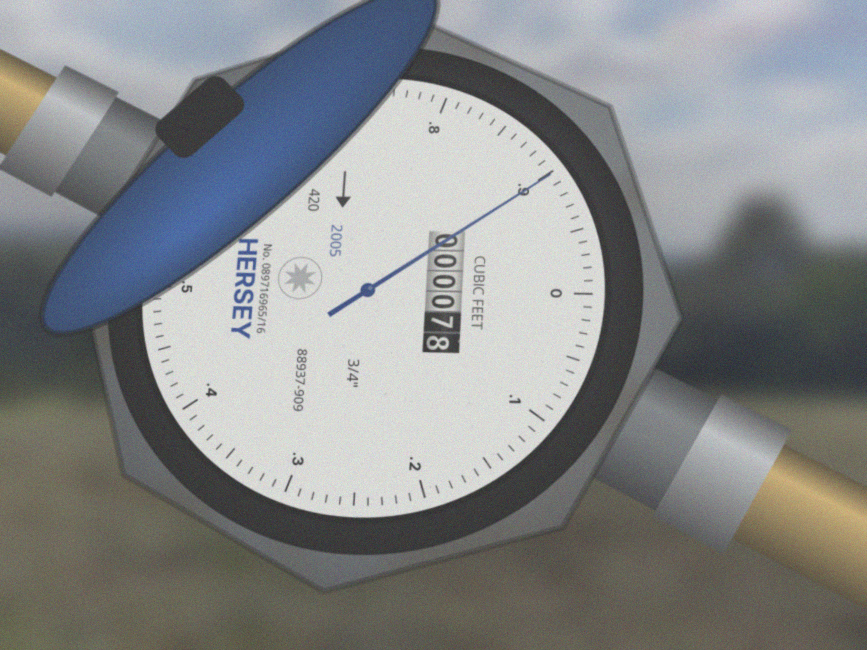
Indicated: 77.90 (ft³)
